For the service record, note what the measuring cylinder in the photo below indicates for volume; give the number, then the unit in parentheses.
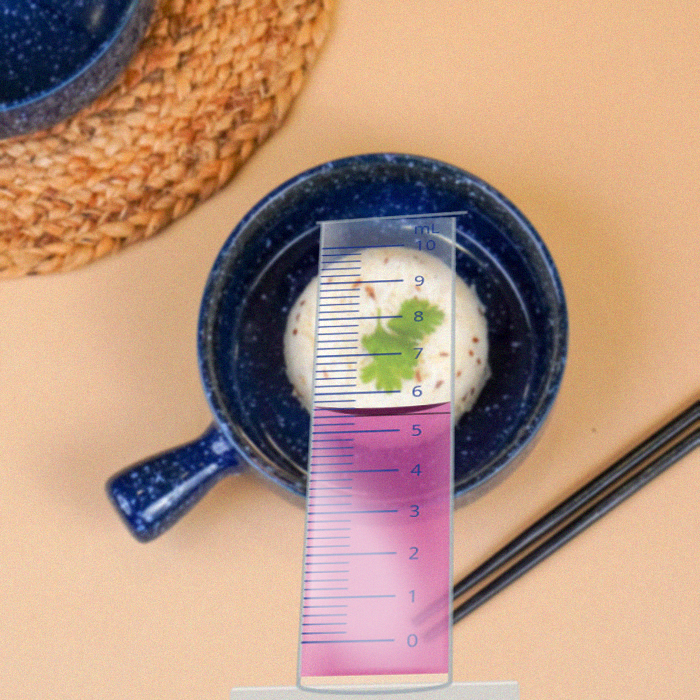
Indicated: 5.4 (mL)
